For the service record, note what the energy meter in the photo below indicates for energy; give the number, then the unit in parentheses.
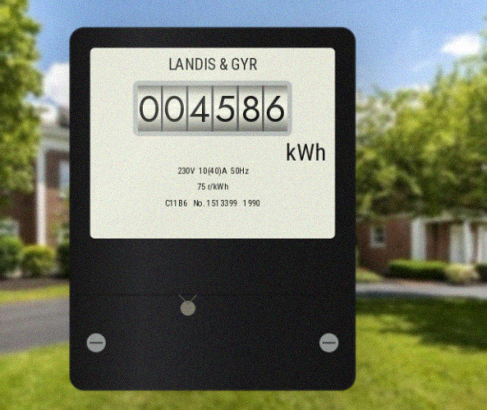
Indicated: 4586 (kWh)
